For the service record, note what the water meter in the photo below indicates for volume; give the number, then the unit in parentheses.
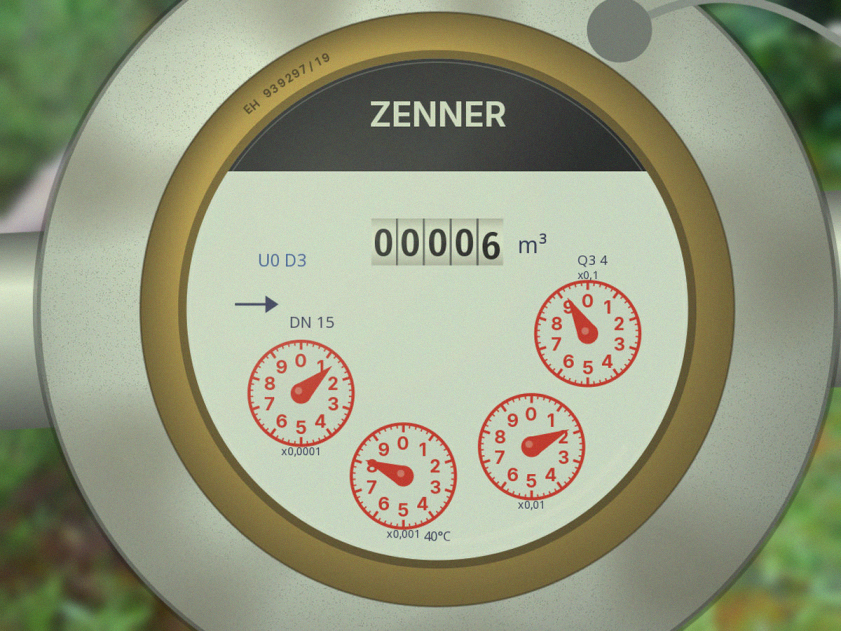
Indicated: 5.9181 (m³)
